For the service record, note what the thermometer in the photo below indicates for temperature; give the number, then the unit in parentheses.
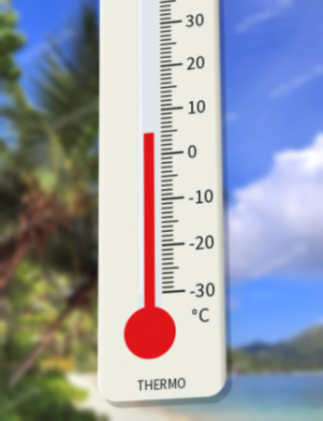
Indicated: 5 (°C)
